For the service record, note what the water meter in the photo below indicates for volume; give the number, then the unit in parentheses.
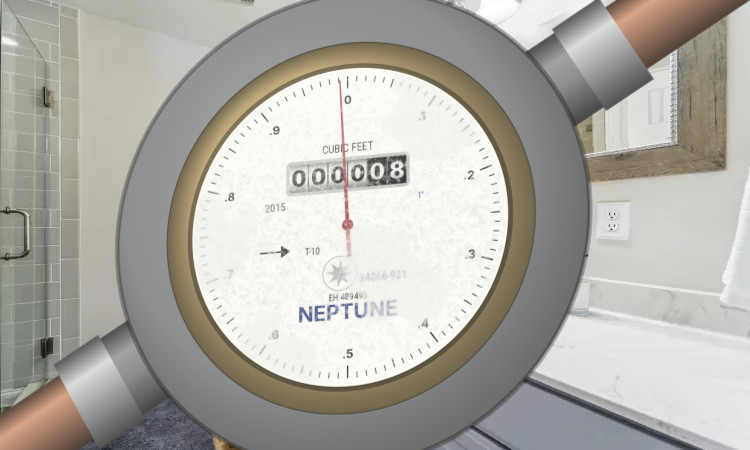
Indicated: 7.99 (ft³)
